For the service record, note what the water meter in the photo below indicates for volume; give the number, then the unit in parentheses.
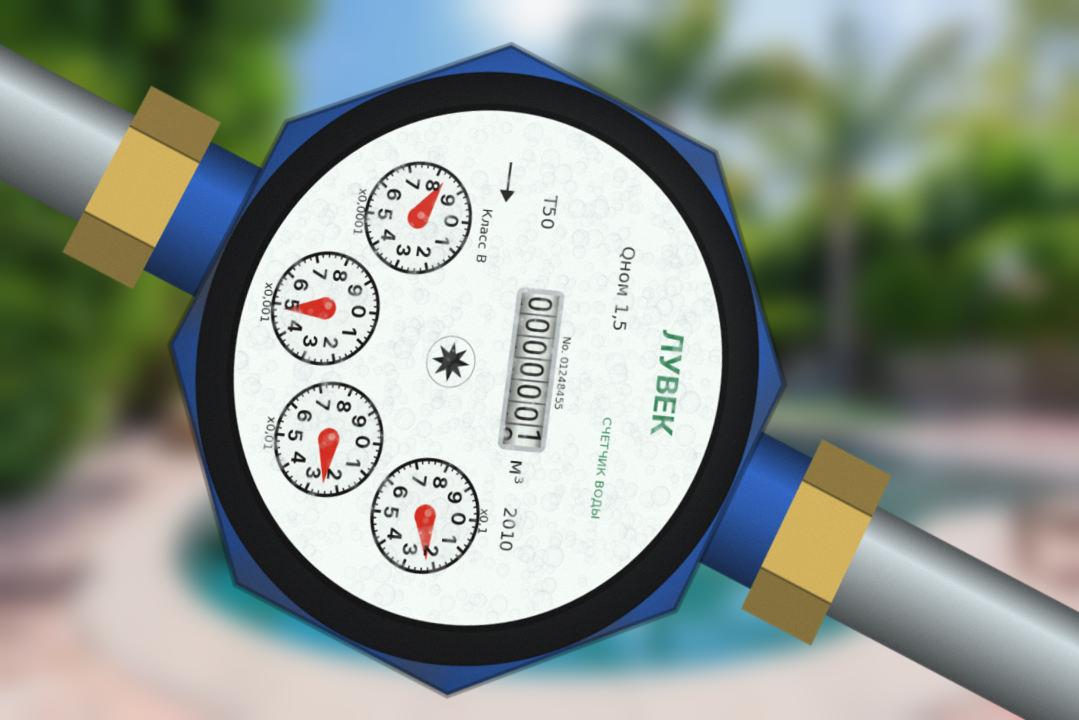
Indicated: 1.2248 (m³)
